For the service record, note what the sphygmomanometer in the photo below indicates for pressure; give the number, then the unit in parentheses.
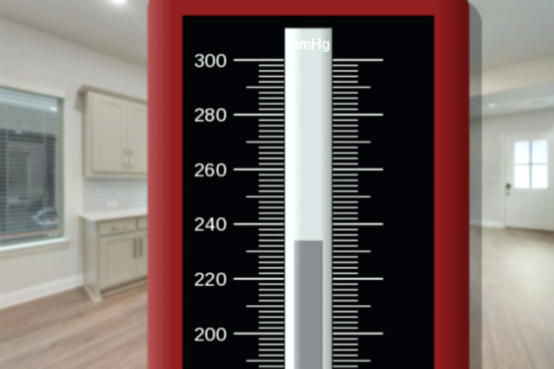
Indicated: 234 (mmHg)
